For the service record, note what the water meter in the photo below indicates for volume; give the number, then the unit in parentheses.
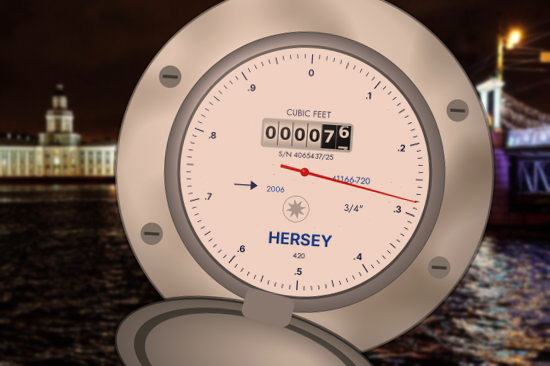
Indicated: 76.28 (ft³)
